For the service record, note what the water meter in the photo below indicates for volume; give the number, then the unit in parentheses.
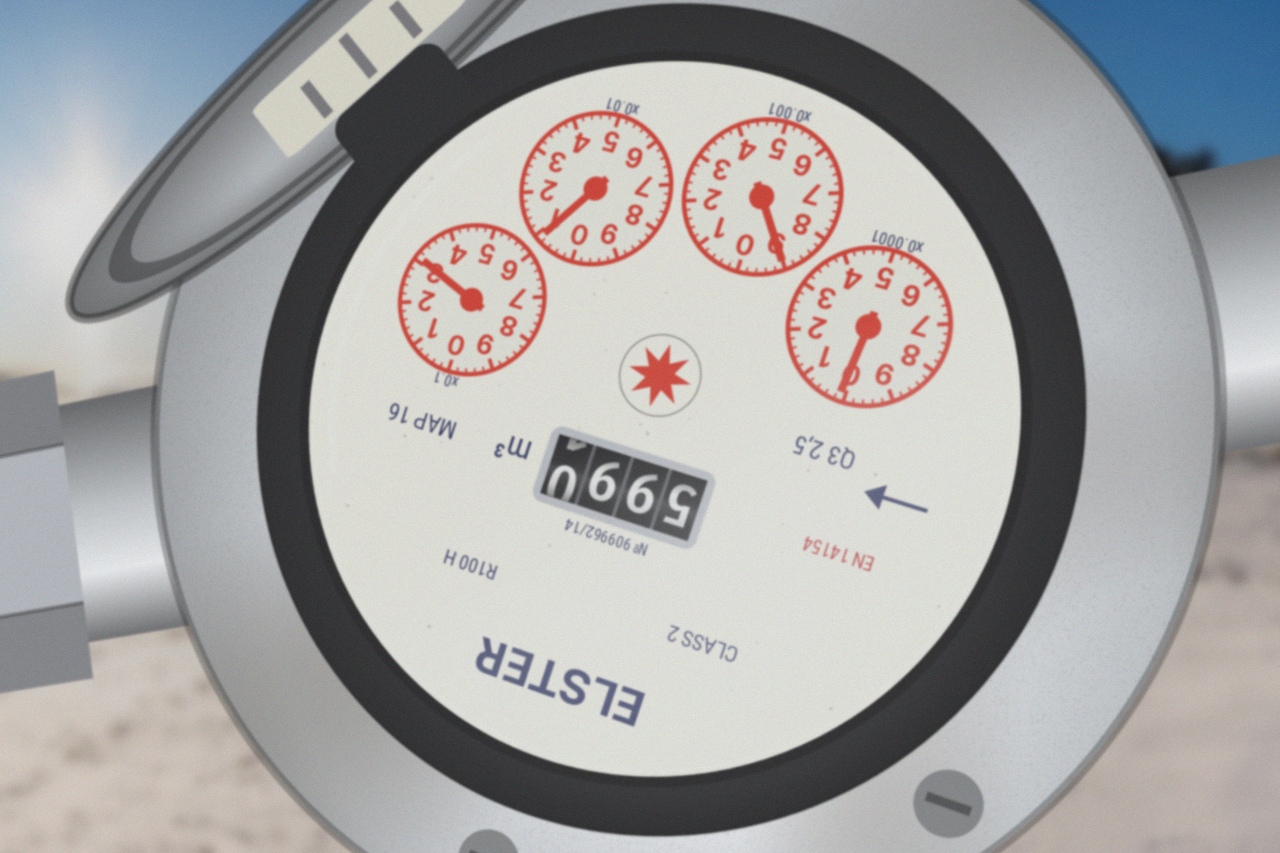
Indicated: 5990.3090 (m³)
